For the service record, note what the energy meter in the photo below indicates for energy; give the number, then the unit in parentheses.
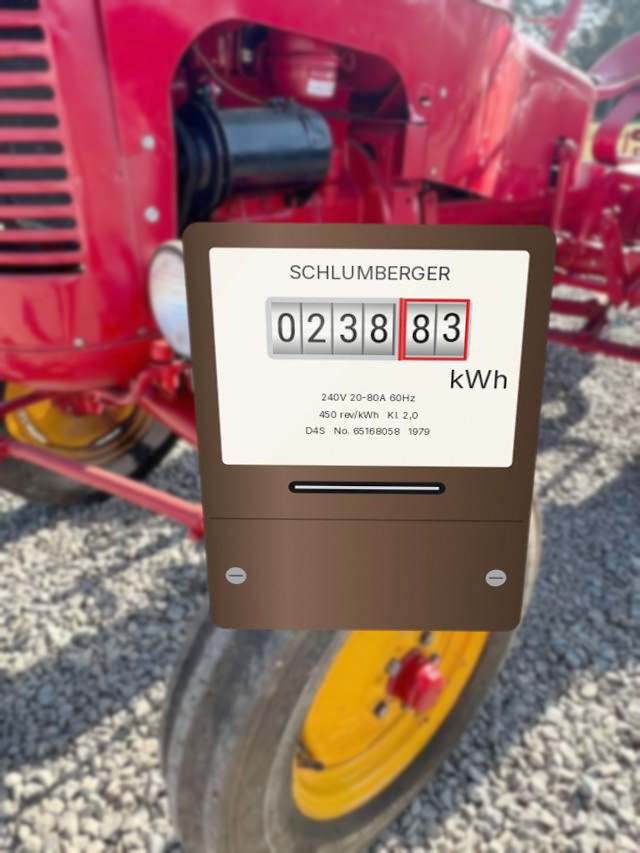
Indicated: 238.83 (kWh)
